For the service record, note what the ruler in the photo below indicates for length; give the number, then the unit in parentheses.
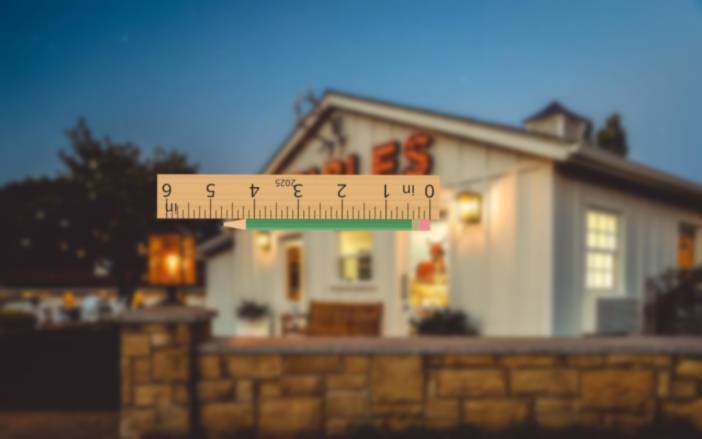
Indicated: 4.875 (in)
